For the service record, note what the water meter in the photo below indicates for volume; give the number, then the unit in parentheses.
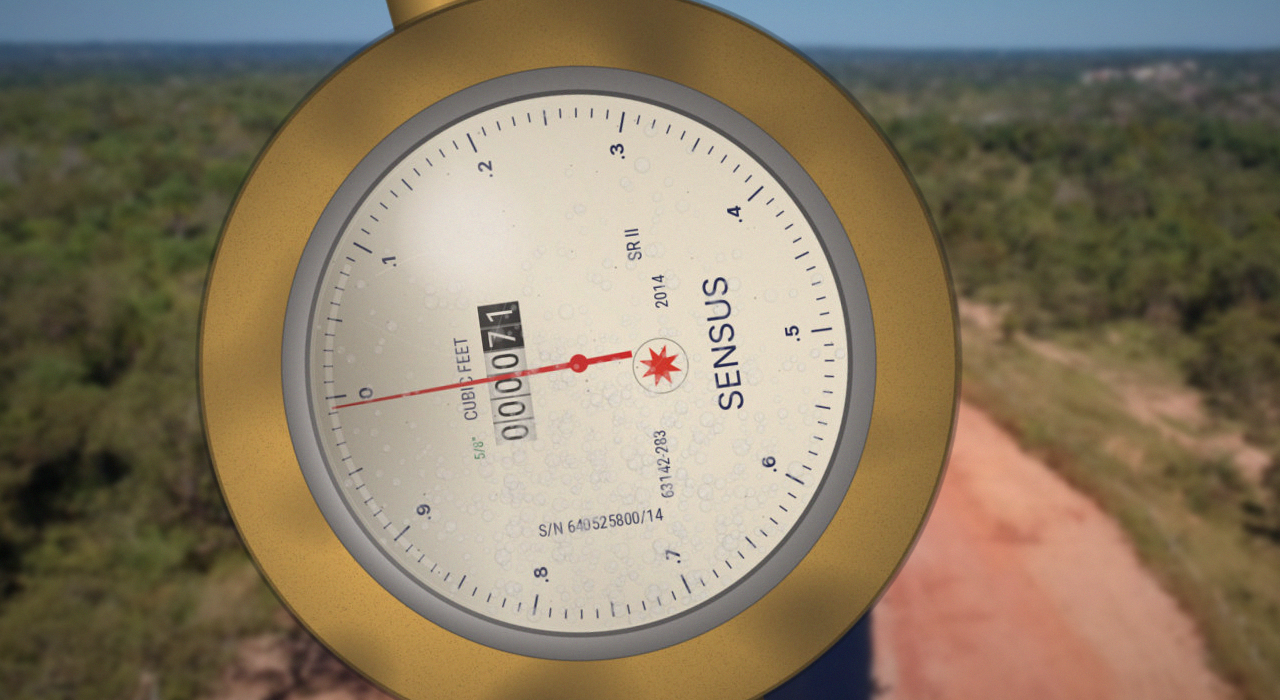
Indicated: 70.99 (ft³)
